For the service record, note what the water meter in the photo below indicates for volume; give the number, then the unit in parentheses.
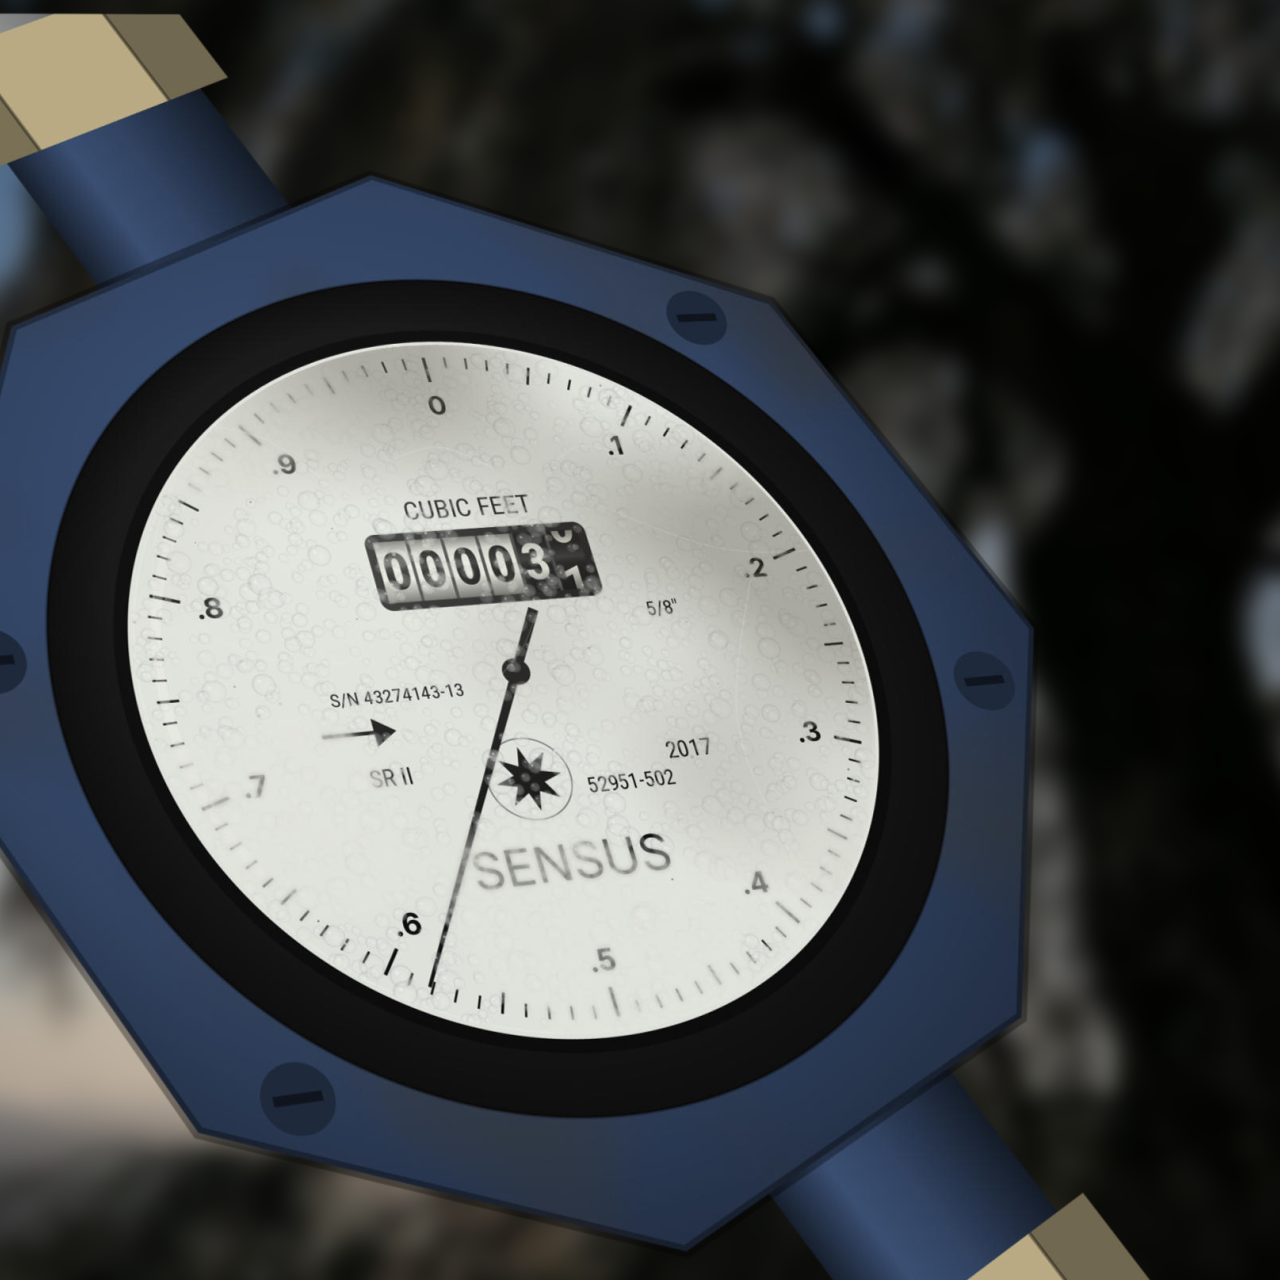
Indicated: 30.58 (ft³)
